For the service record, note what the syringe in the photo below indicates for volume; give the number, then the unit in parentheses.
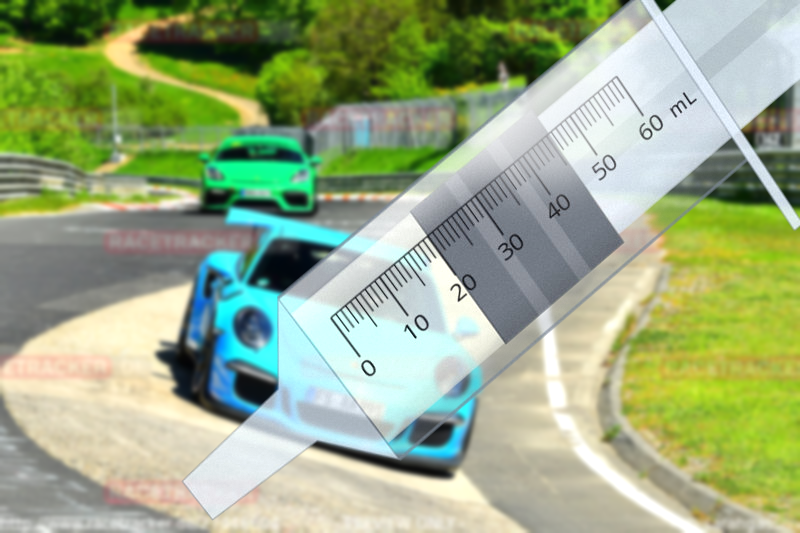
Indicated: 20 (mL)
